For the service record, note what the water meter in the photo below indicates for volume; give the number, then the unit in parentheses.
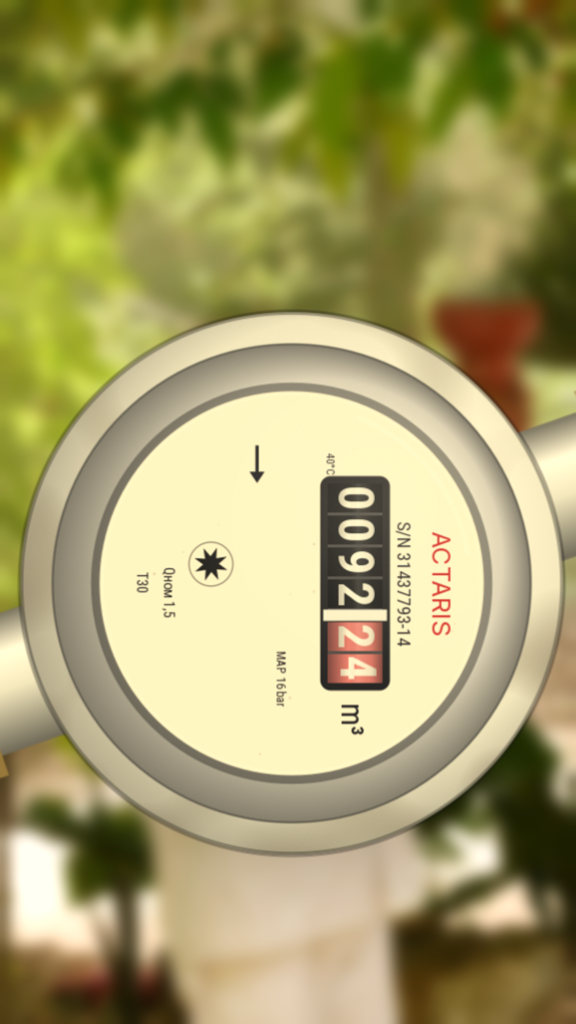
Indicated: 92.24 (m³)
